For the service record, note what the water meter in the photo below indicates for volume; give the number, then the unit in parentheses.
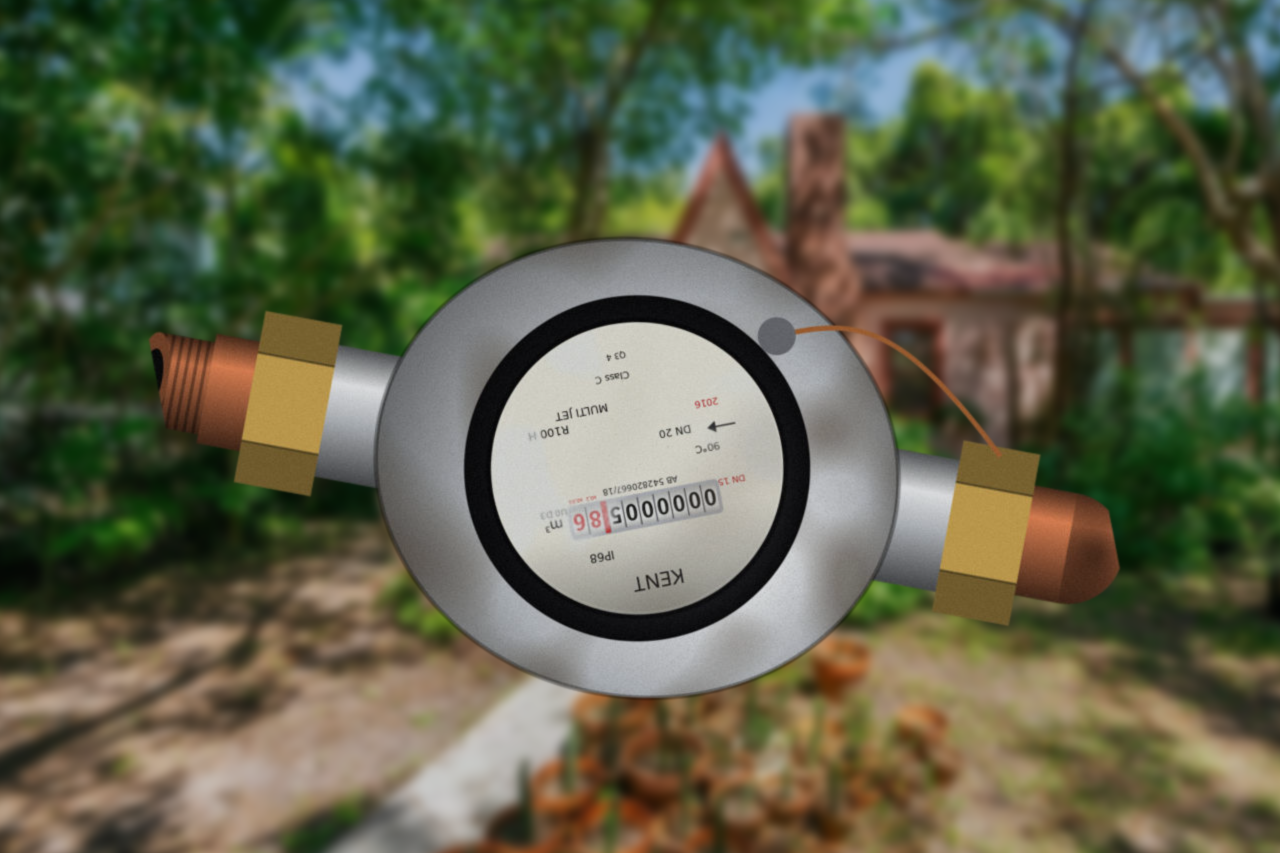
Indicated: 5.86 (m³)
